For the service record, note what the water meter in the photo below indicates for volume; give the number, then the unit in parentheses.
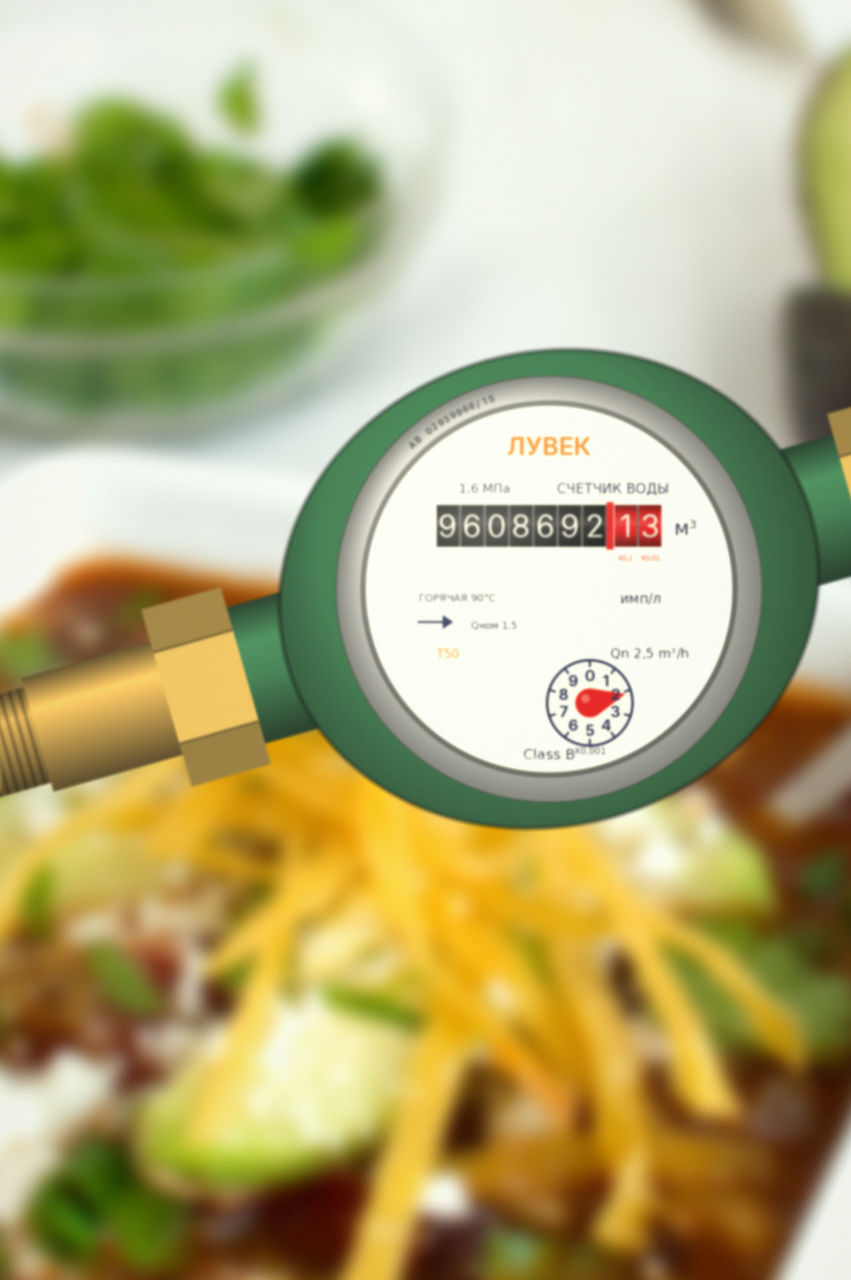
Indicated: 9608692.132 (m³)
